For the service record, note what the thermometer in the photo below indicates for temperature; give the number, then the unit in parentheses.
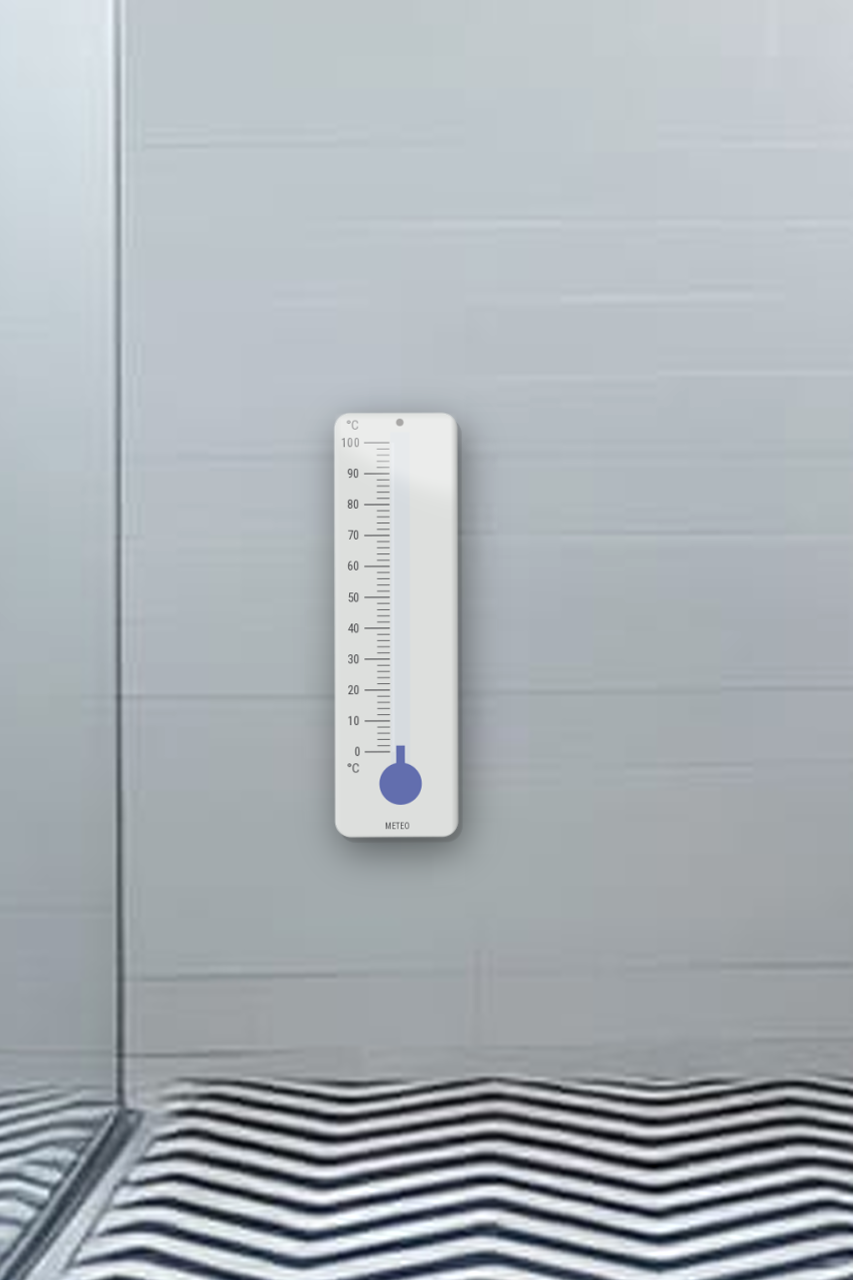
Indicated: 2 (°C)
